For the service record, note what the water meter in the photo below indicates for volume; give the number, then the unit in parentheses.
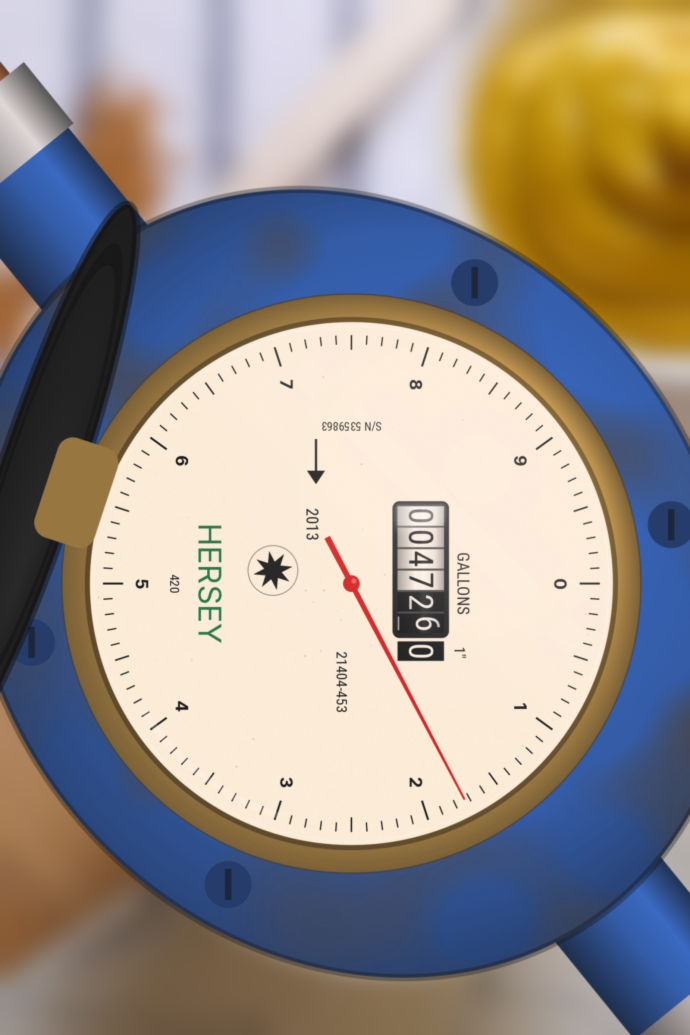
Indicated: 47261.7 (gal)
